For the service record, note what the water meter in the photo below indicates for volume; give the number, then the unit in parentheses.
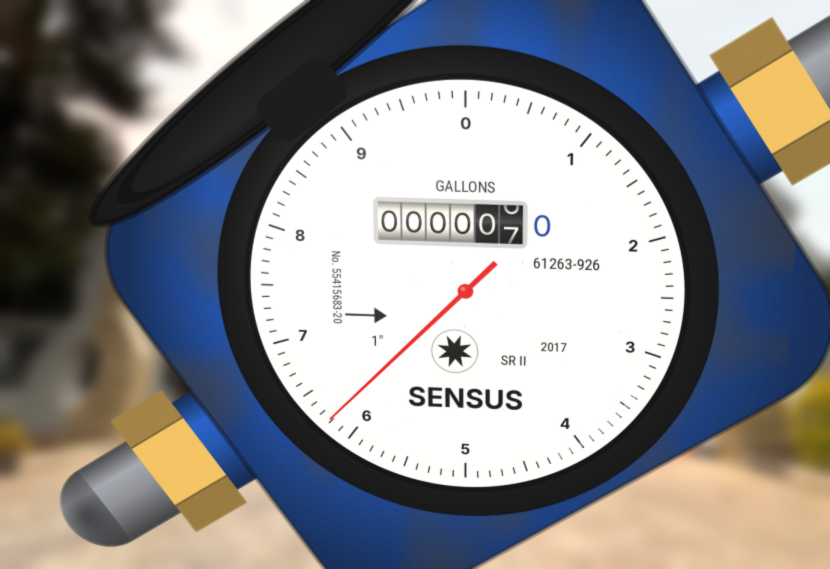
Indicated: 66.2 (gal)
